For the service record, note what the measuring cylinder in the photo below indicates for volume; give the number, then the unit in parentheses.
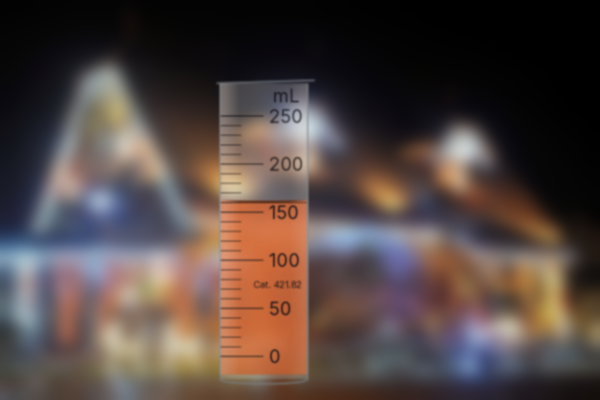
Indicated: 160 (mL)
